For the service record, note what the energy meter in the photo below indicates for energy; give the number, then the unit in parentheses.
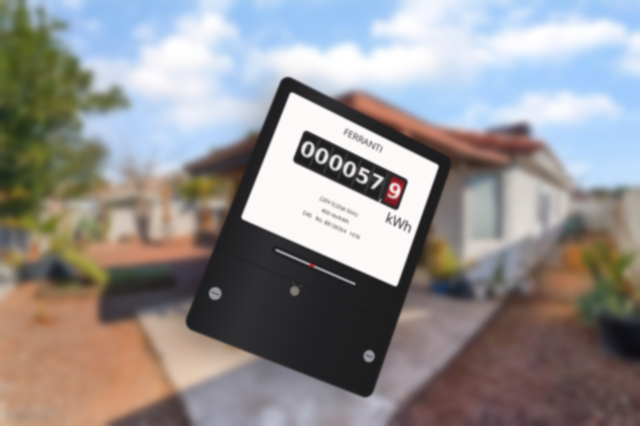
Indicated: 57.9 (kWh)
